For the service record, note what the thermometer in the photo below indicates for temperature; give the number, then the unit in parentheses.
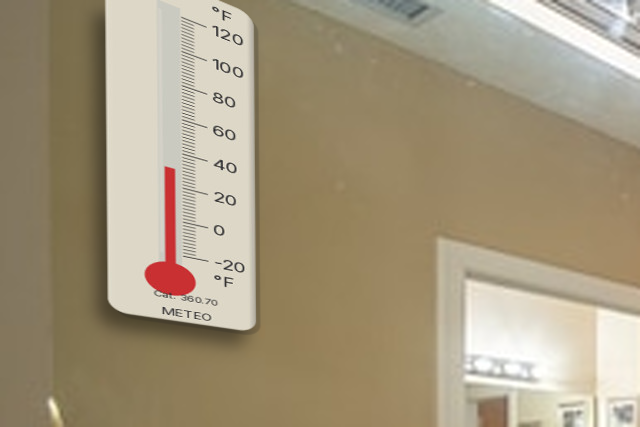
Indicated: 30 (°F)
